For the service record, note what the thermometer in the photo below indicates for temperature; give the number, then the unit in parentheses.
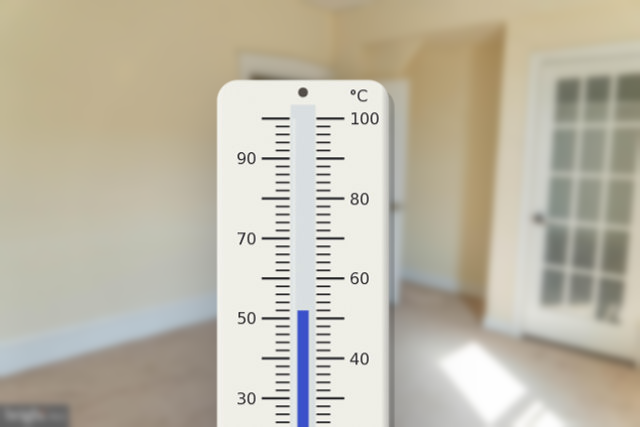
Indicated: 52 (°C)
